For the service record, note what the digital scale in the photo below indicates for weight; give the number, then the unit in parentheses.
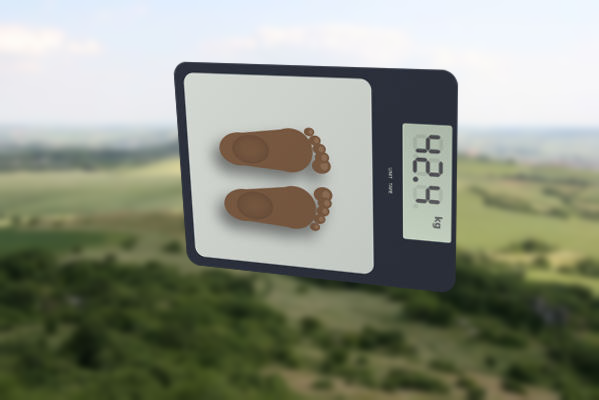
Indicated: 42.4 (kg)
